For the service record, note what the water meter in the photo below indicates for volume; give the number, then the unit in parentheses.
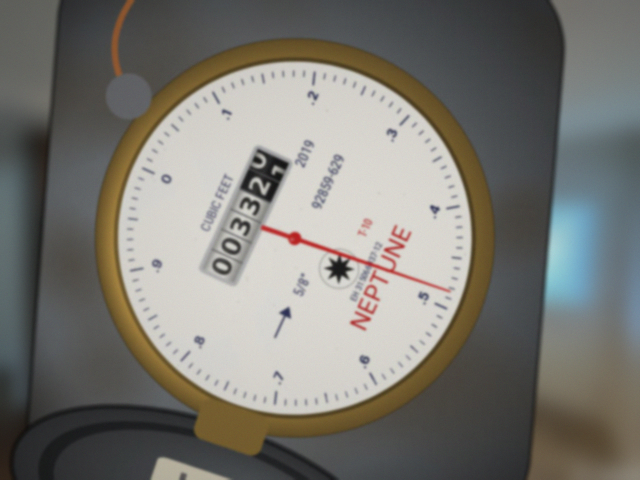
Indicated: 3320.48 (ft³)
